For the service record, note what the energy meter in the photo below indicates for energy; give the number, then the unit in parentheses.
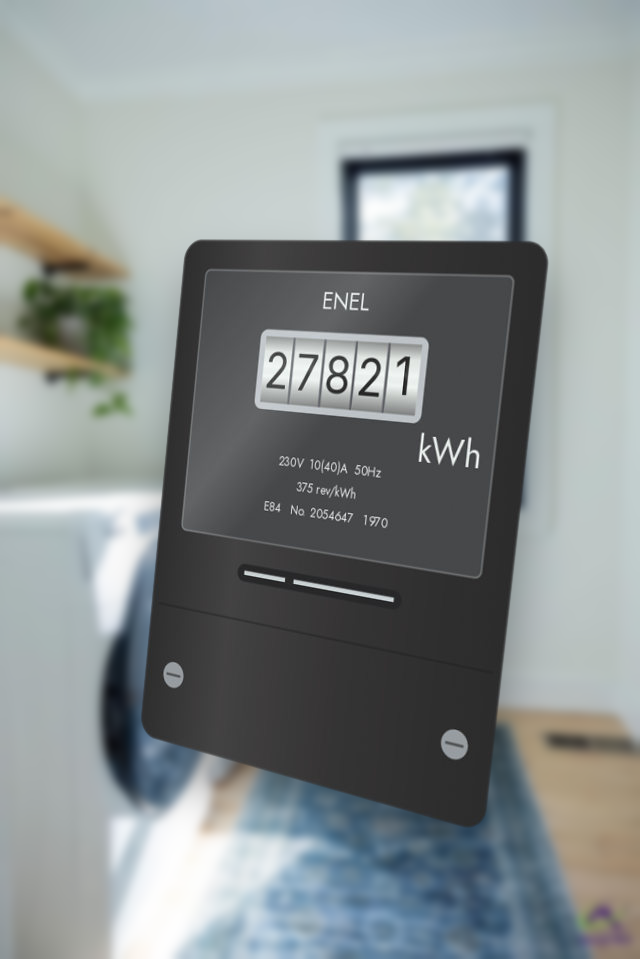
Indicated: 27821 (kWh)
